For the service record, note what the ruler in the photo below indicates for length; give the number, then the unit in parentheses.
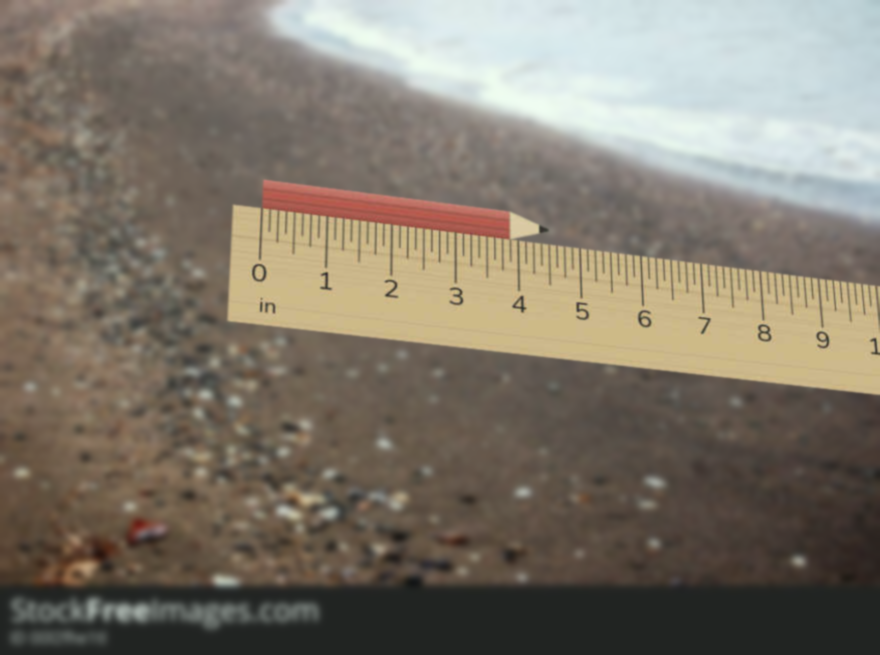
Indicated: 4.5 (in)
